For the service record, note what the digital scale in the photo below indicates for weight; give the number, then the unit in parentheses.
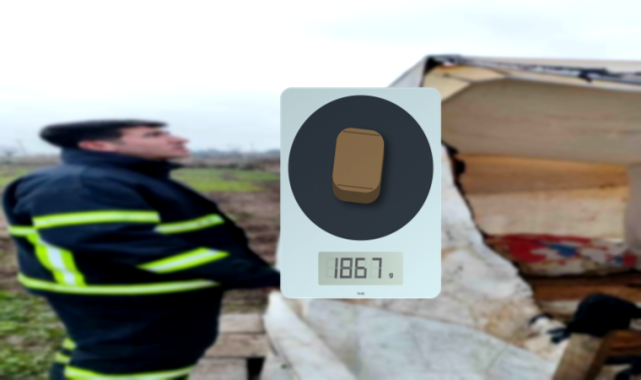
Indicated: 1867 (g)
